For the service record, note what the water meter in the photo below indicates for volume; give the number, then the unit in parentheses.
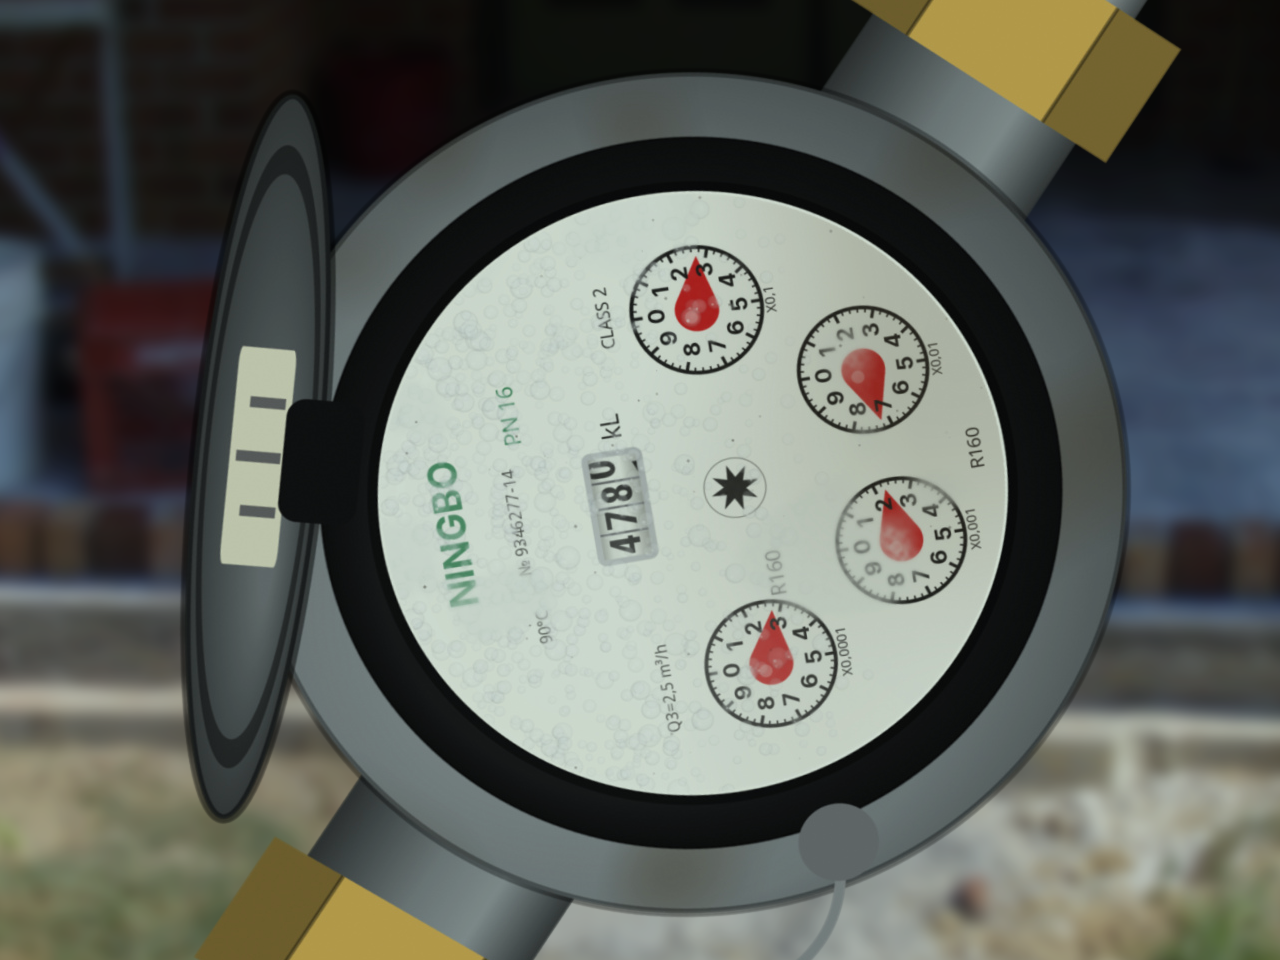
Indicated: 4780.2722 (kL)
